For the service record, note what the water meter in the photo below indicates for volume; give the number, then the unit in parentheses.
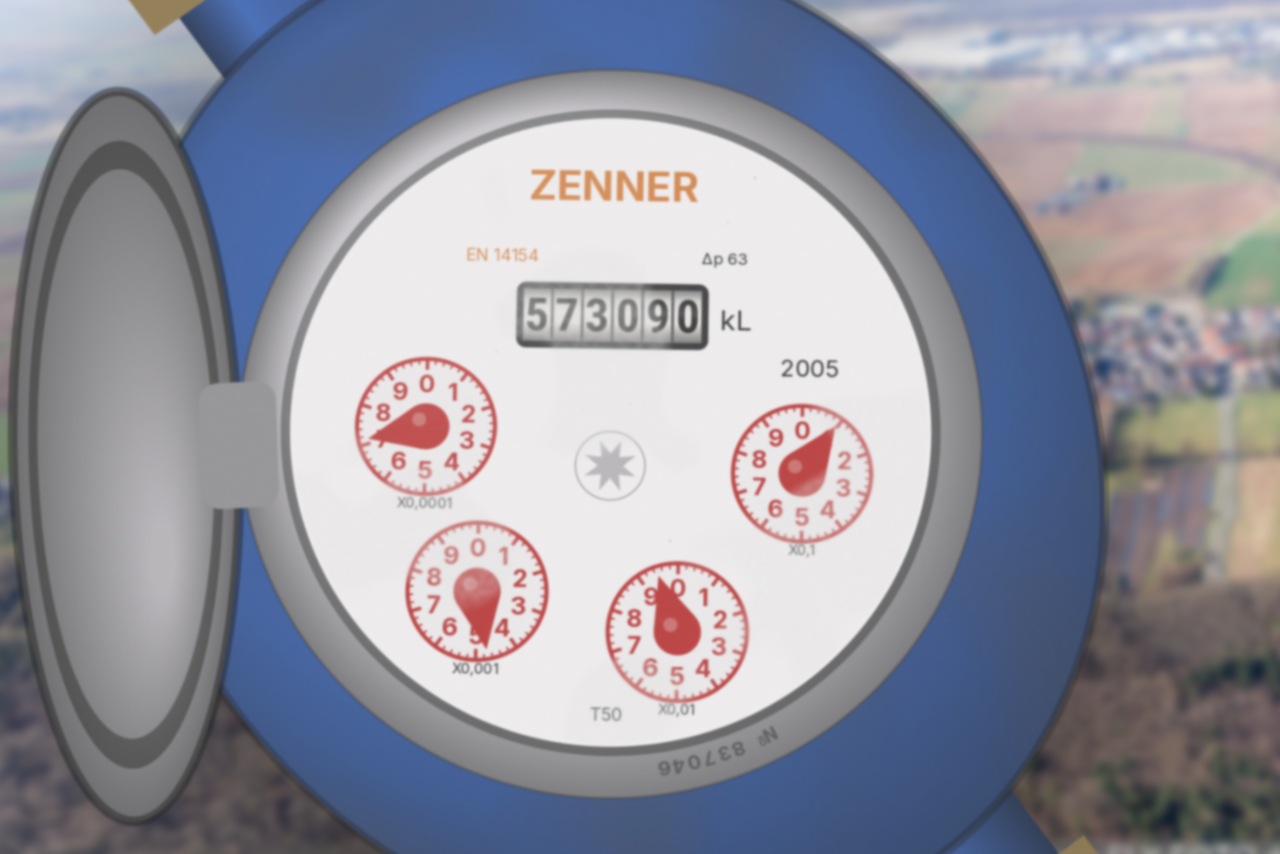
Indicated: 573090.0947 (kL)
